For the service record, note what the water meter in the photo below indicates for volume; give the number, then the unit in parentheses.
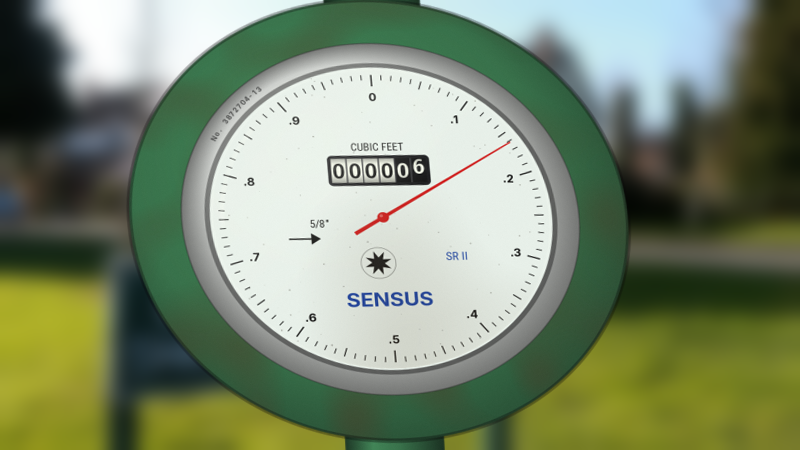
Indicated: 6.16 (ft³)
